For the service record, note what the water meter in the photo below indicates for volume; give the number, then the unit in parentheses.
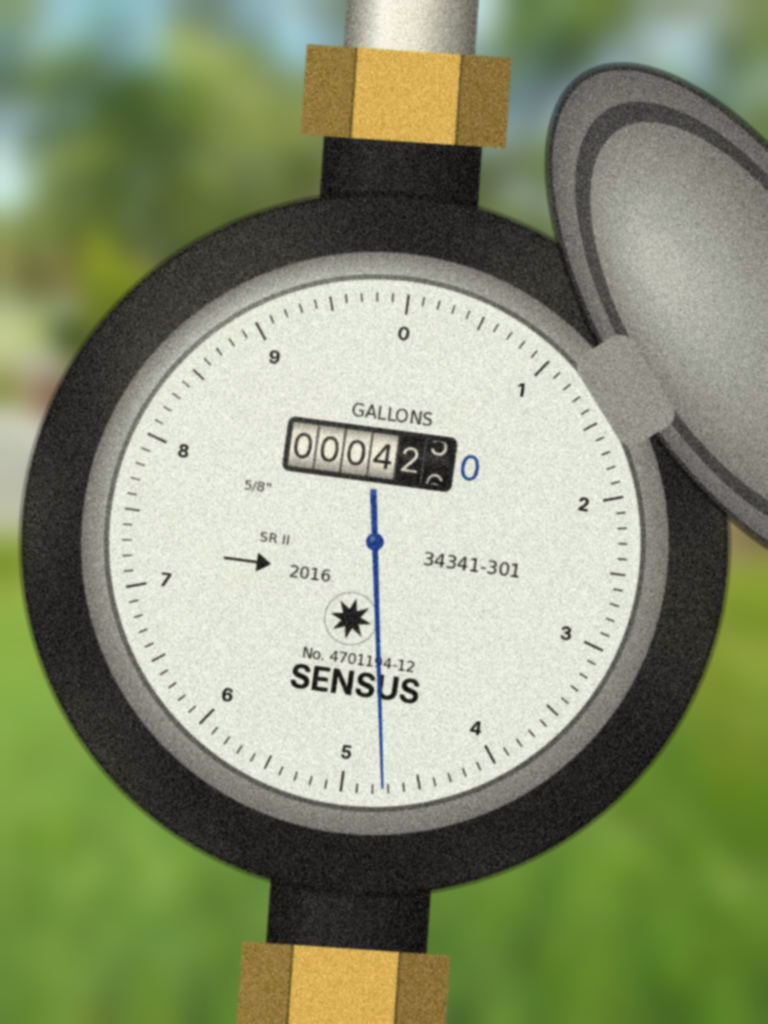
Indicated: 4254.7 (gal)
